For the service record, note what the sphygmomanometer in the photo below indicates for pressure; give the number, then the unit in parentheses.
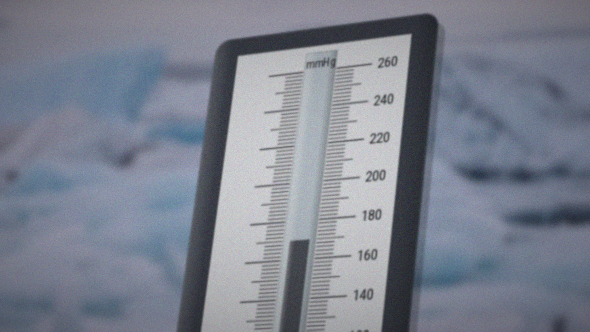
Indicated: 170 (mmHg)
